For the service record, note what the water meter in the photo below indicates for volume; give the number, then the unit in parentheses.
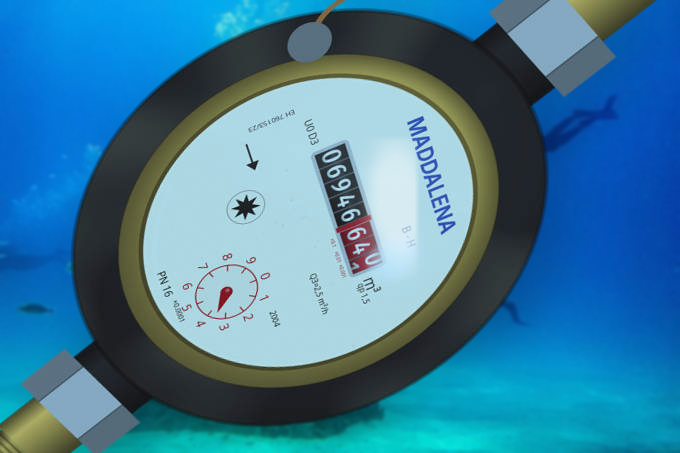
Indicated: 6946.6403 (m³)
